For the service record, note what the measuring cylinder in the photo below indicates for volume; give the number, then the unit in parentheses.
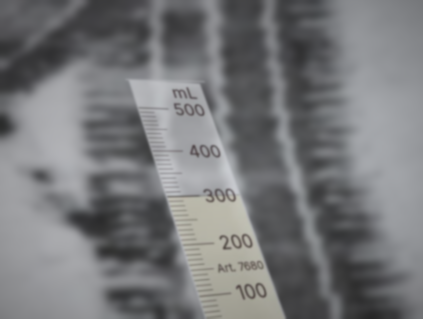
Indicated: 300 (mL)
